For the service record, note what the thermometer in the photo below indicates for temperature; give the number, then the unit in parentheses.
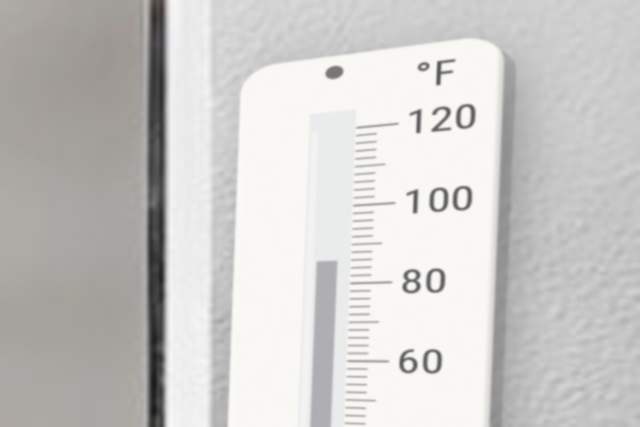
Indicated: 86 (°F)
